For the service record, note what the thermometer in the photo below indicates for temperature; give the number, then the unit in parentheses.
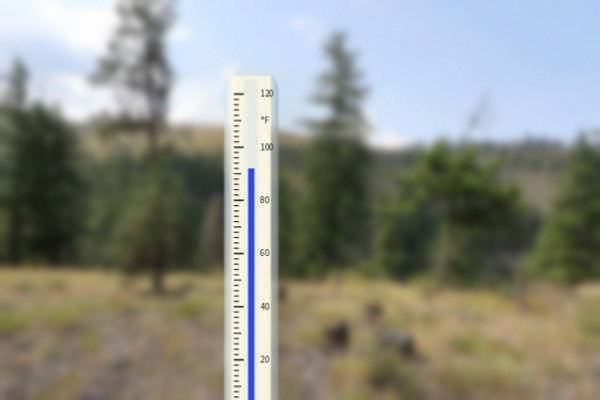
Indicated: 92 (°F)
